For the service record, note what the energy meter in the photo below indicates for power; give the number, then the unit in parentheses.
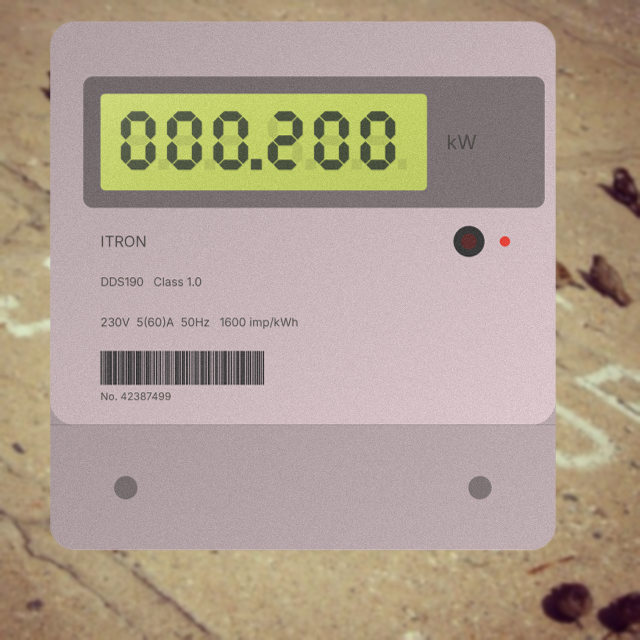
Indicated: 0.200 (kW)
